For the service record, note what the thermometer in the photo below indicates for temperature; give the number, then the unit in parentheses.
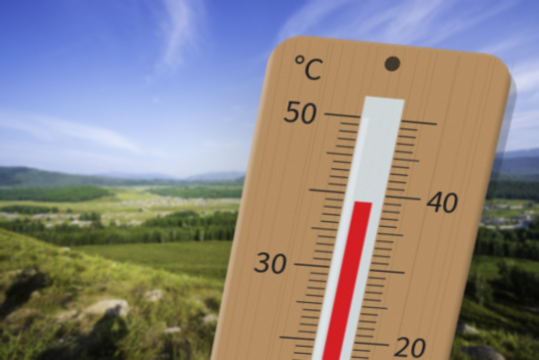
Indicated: 39 (°C)
